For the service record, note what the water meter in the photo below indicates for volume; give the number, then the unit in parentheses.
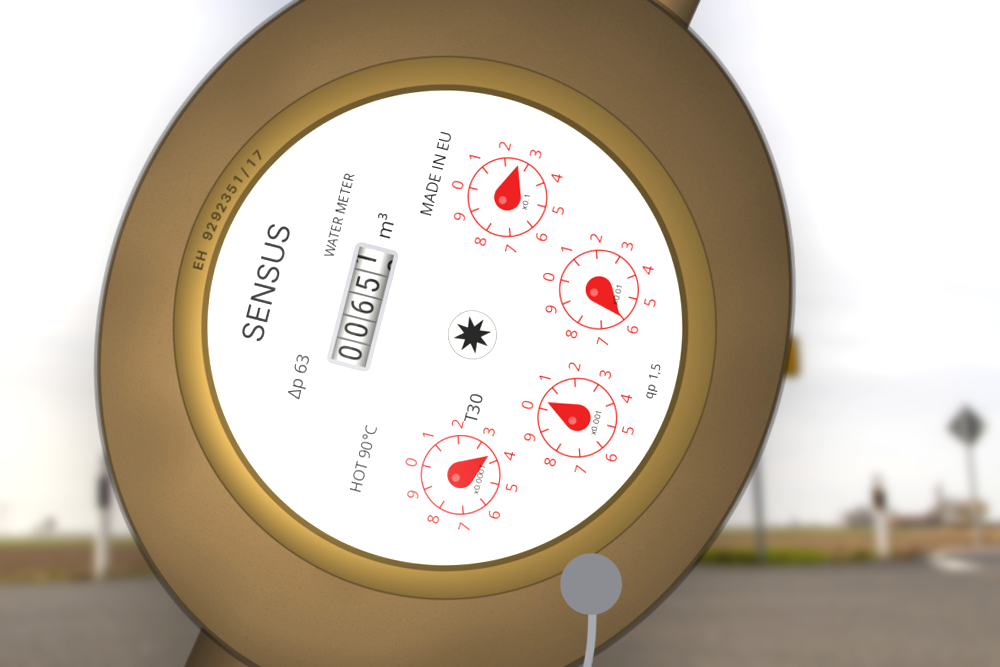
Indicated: 651.2603 (m³)
